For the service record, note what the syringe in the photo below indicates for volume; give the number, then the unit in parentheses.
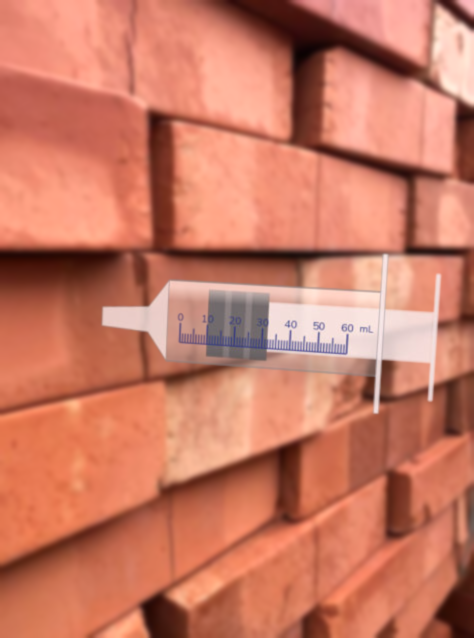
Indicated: 10 (mL)
